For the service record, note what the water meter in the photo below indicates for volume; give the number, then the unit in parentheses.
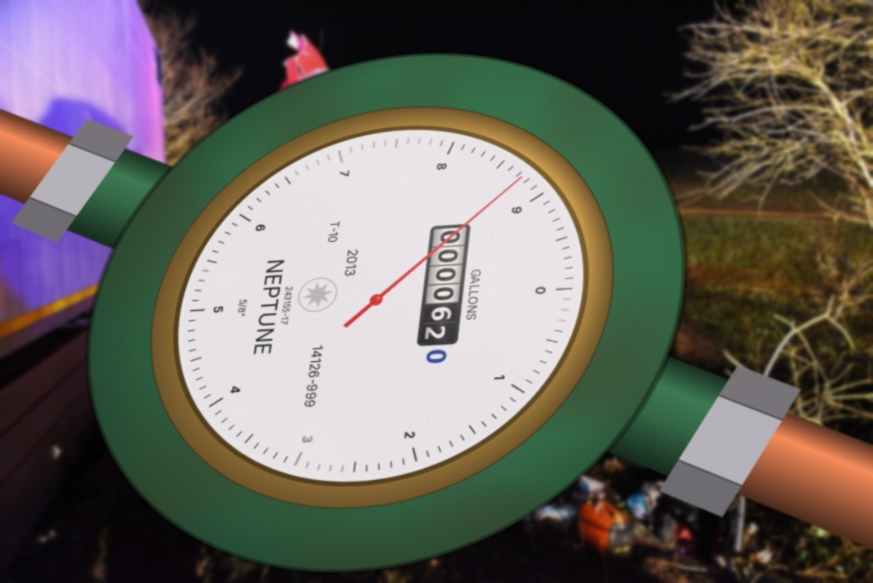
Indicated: 618.7 (gal)
